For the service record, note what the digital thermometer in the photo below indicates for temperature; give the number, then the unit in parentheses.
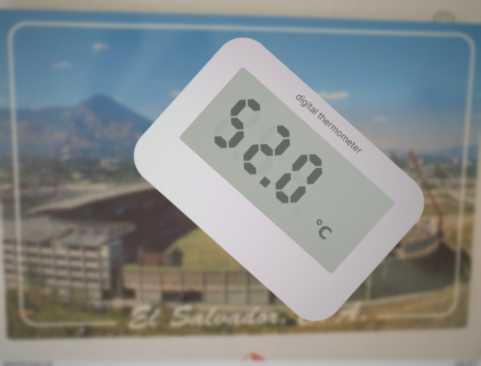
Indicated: 52.0 (°C)
